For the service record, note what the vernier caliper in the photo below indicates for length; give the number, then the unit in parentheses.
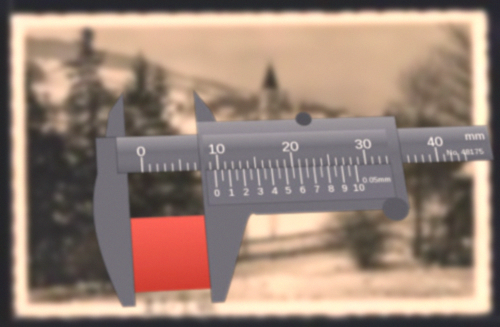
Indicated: 9.6 (mm)
